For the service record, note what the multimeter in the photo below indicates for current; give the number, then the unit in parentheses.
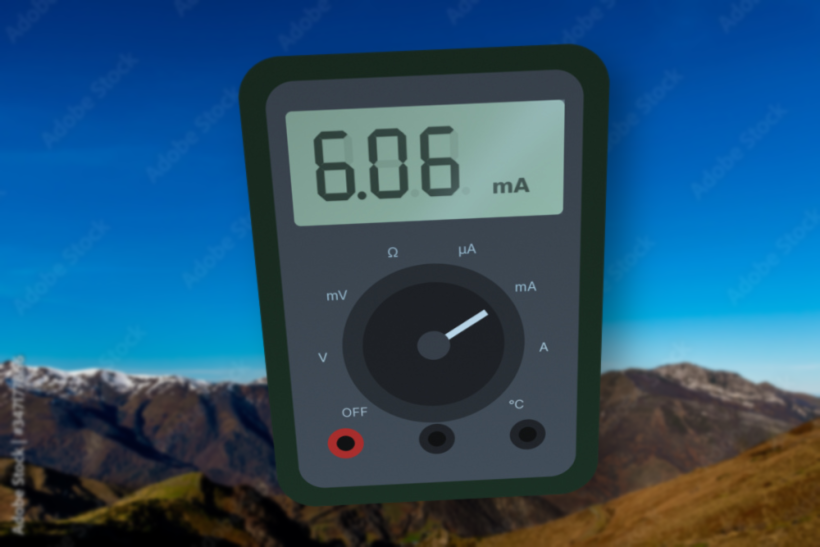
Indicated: 6.06 (mA)
